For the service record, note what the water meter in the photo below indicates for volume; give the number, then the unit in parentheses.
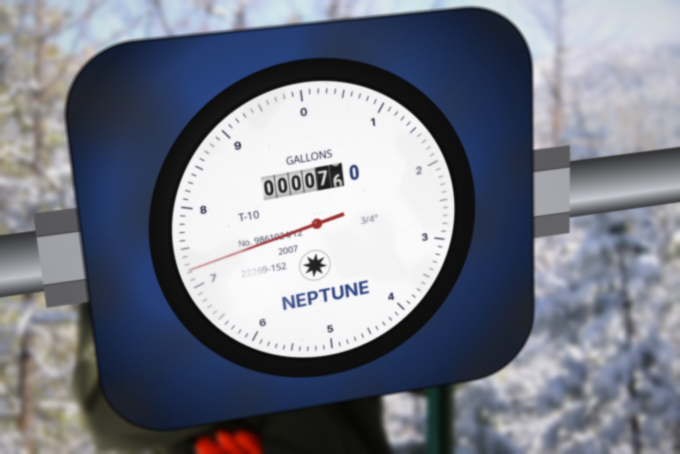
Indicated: 757.2 (gal)
